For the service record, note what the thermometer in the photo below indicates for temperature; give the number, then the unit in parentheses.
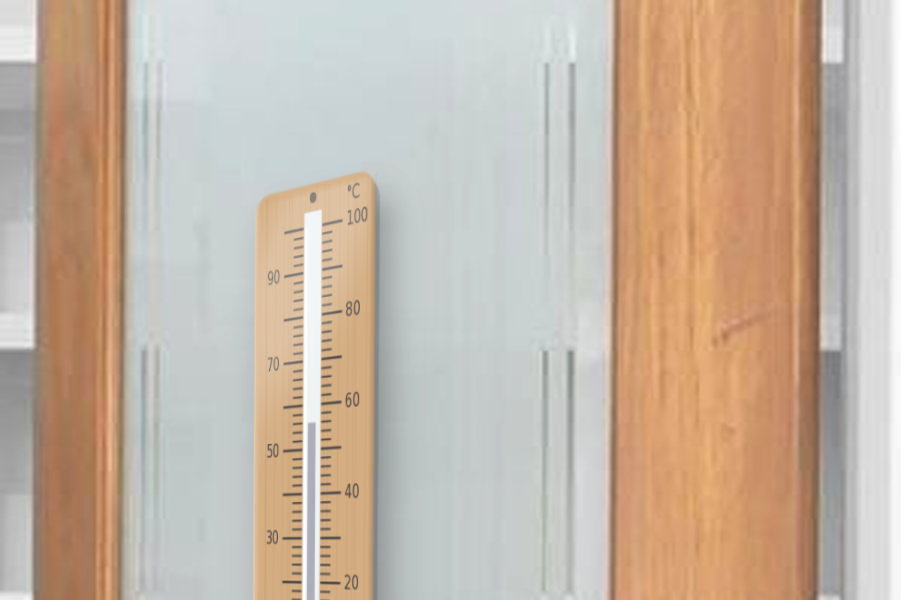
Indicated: 56 (°C)
